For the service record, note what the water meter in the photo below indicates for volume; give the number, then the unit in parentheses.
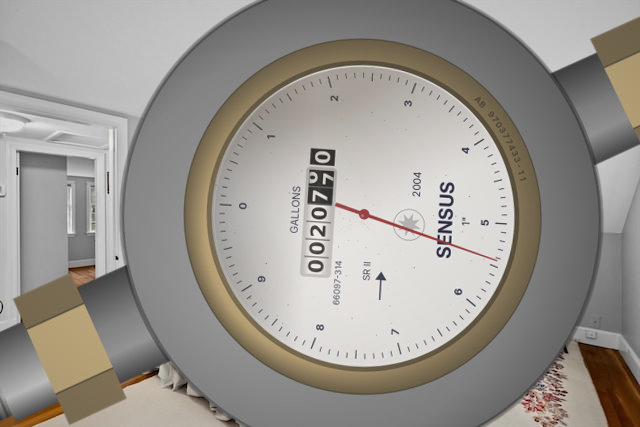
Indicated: 20765.4 (gal)
